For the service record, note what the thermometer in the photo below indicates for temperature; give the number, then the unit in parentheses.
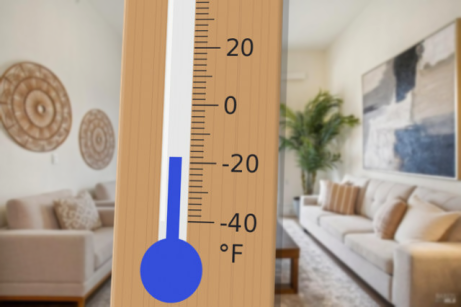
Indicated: -18 (°F)
